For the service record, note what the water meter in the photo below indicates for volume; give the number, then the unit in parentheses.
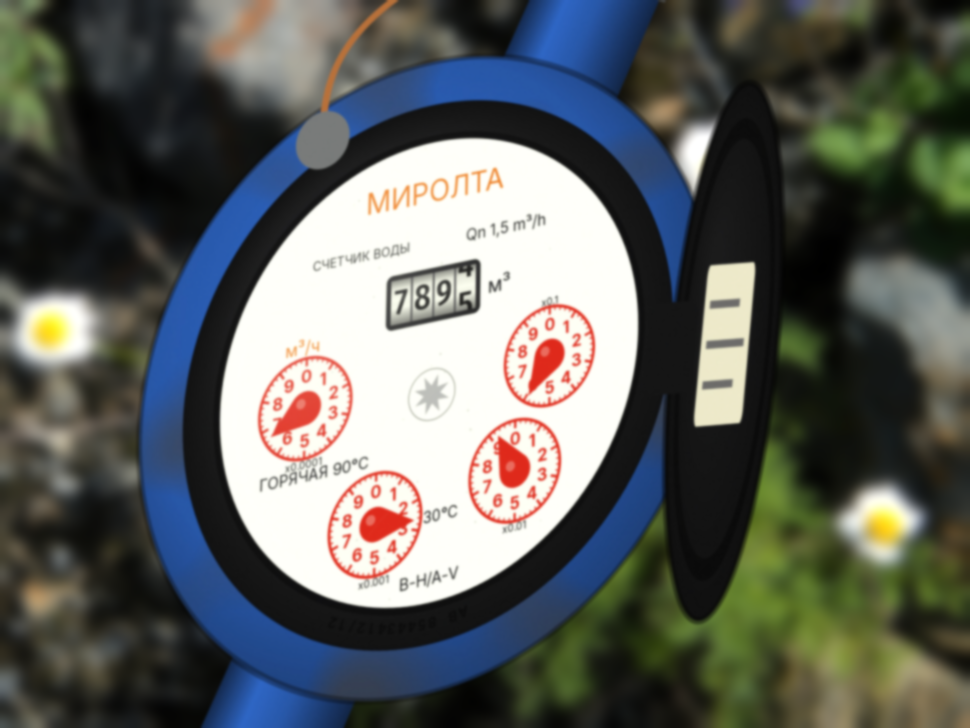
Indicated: 7894.5926 (m³)
